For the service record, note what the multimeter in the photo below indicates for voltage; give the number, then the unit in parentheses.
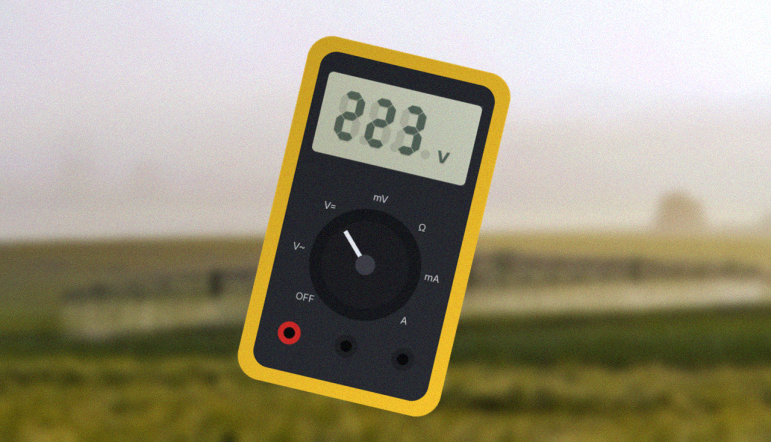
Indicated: 223 (V)
